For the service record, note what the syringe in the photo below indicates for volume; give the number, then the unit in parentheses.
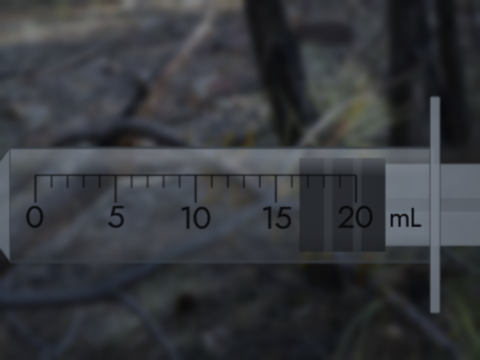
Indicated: 16.5 (mL)
